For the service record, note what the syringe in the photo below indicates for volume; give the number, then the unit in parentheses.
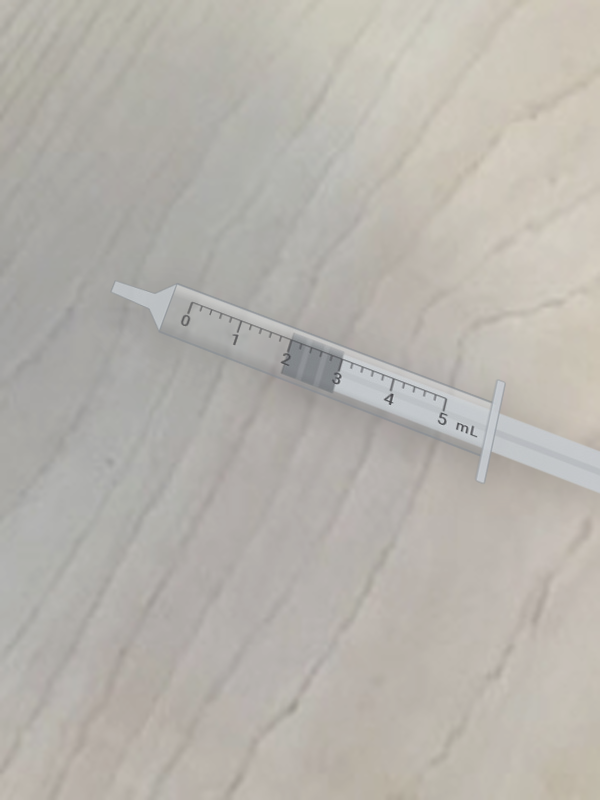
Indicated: 2 (mL)
